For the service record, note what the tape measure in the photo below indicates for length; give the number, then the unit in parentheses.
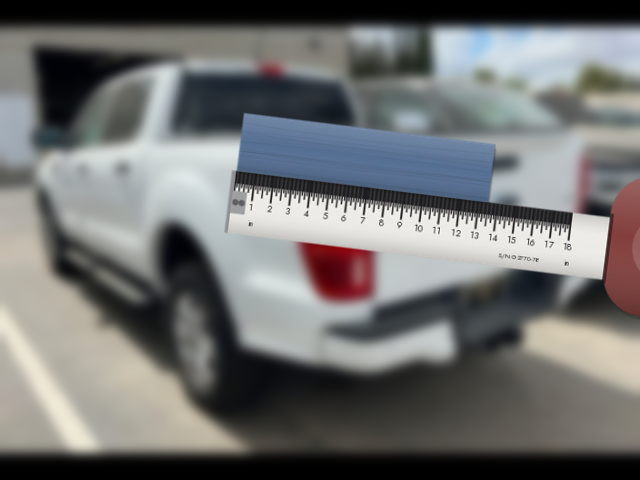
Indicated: 13.5 (in)
